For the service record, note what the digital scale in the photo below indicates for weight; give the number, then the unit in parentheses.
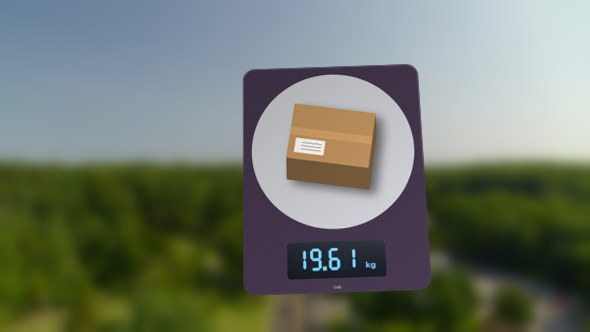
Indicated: 19.61 (kg)
